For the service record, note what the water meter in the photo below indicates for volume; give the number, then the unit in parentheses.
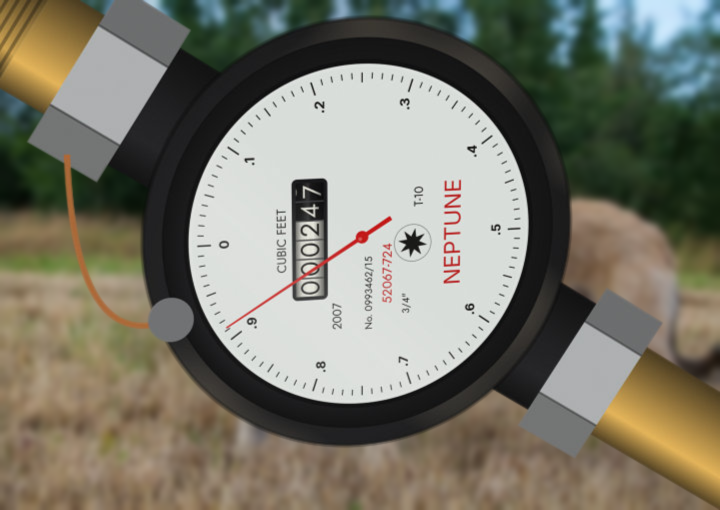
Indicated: 246.91 (ft³)
